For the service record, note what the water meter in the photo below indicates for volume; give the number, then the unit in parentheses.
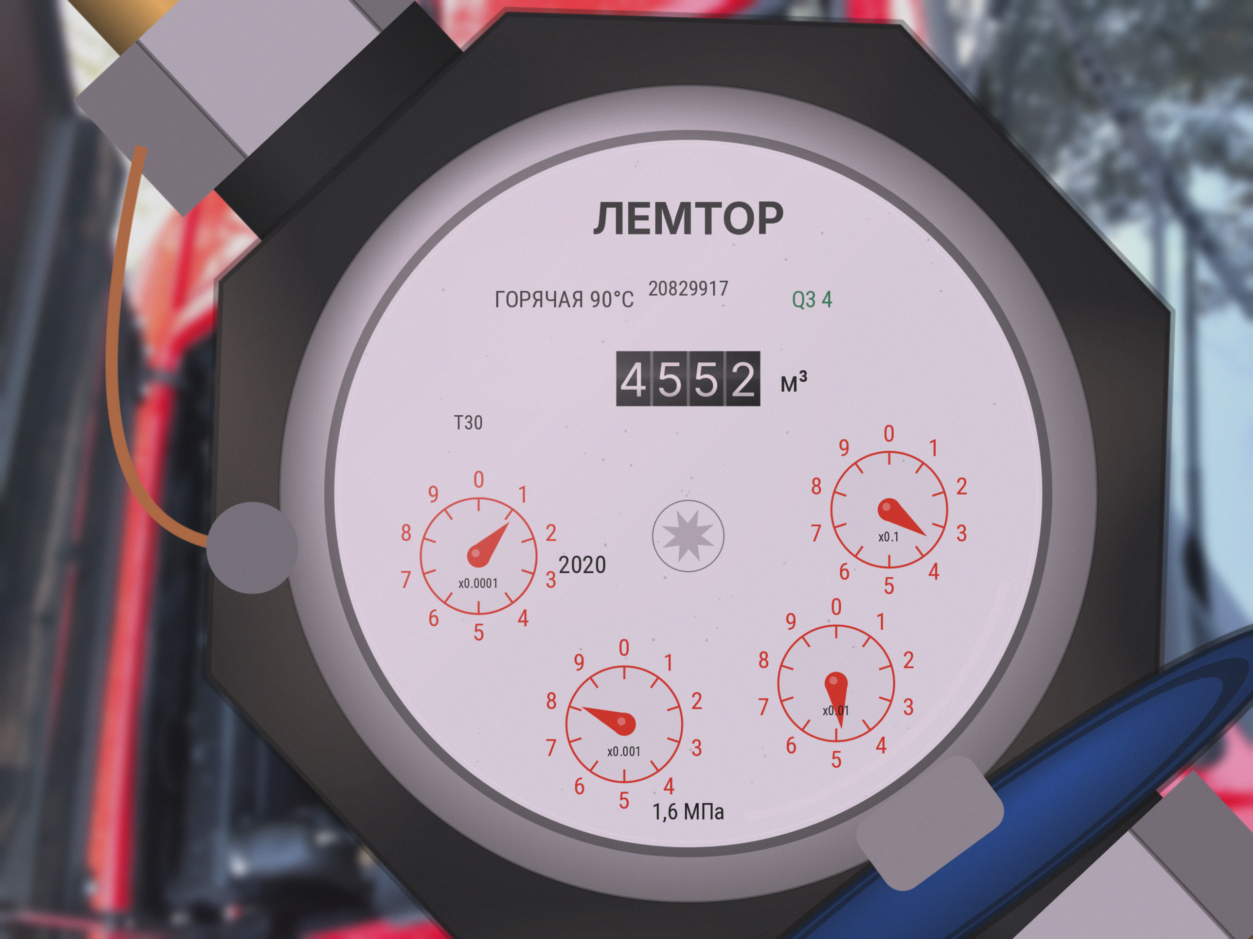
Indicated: 4552.3481 (m³)
